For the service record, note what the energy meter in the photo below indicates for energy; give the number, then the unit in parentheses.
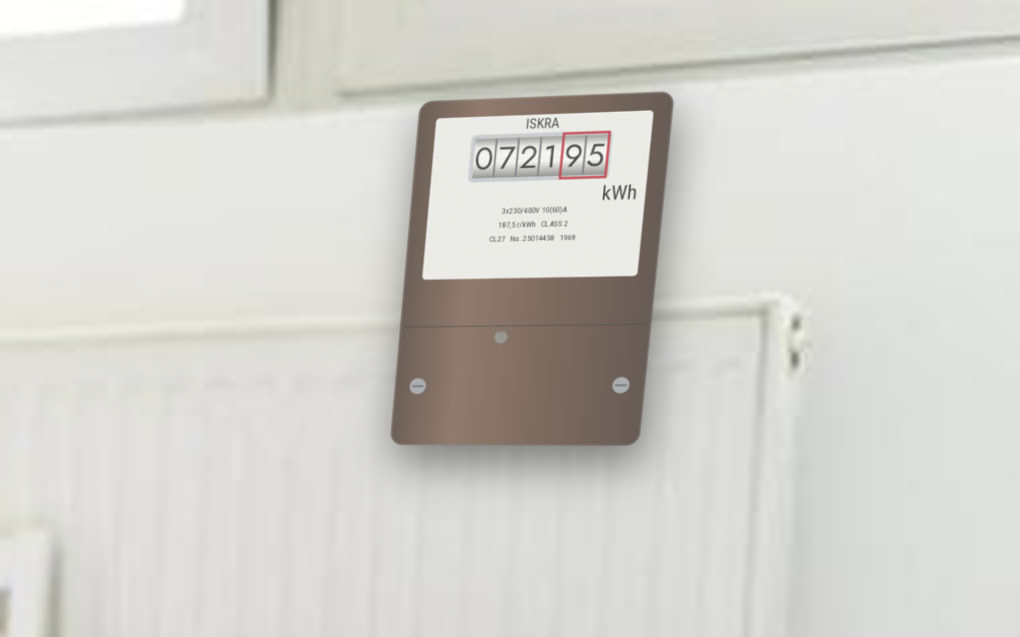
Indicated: 721.95 (kWh)
